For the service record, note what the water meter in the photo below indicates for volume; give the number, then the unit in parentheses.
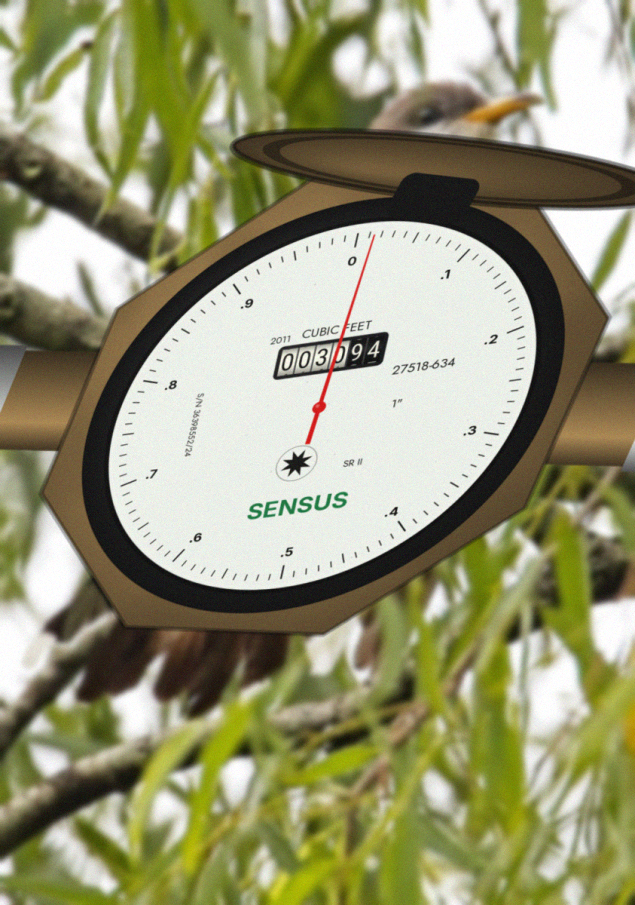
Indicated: 3094.01 (ft³)
